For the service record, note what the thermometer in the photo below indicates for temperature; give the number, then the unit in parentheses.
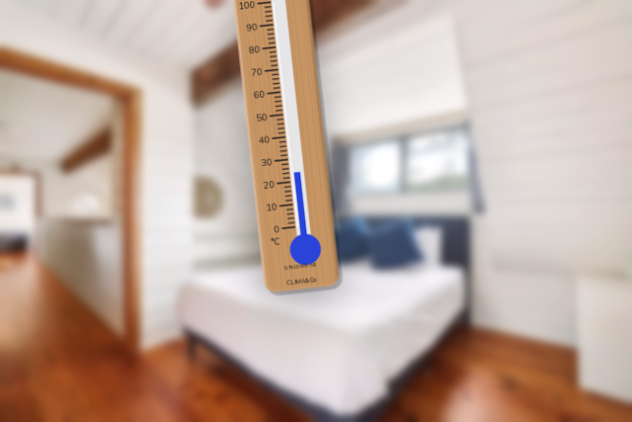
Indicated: 24 (°C)
